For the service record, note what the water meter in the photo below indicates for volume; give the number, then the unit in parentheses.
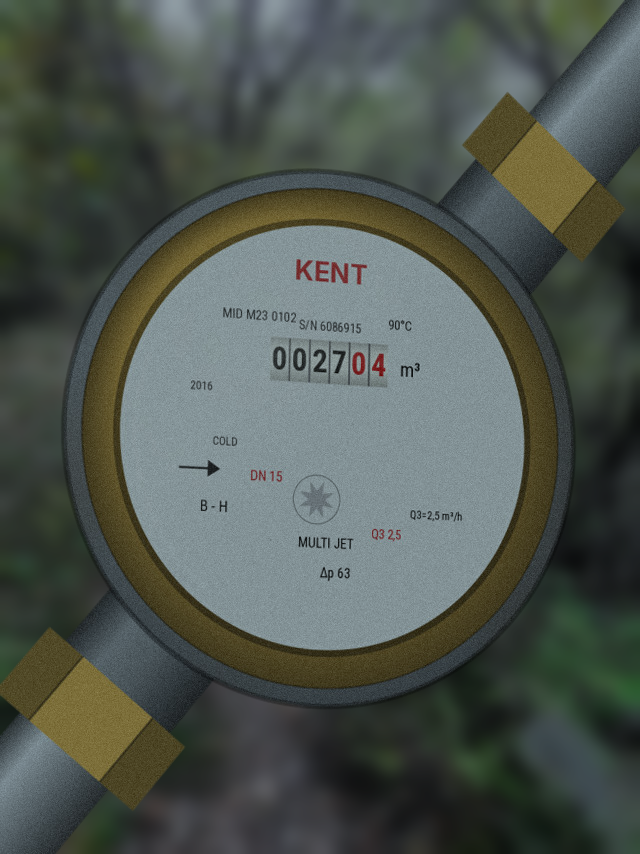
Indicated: 27.04 (m³)
